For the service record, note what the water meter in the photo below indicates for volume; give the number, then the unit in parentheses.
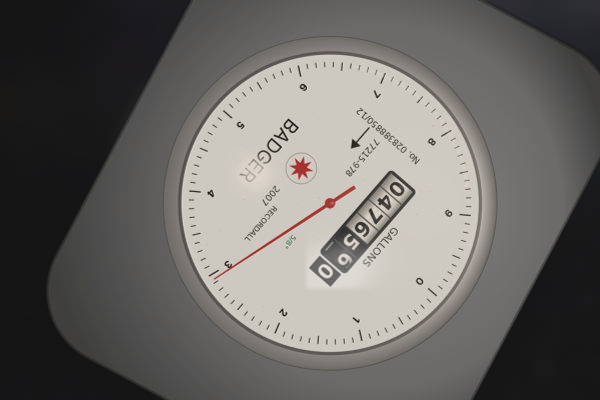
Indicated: 476562.9 (gal)
